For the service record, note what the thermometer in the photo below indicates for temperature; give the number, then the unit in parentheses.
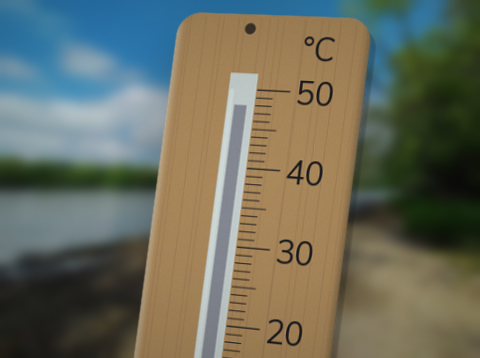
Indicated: 48 (°C)
